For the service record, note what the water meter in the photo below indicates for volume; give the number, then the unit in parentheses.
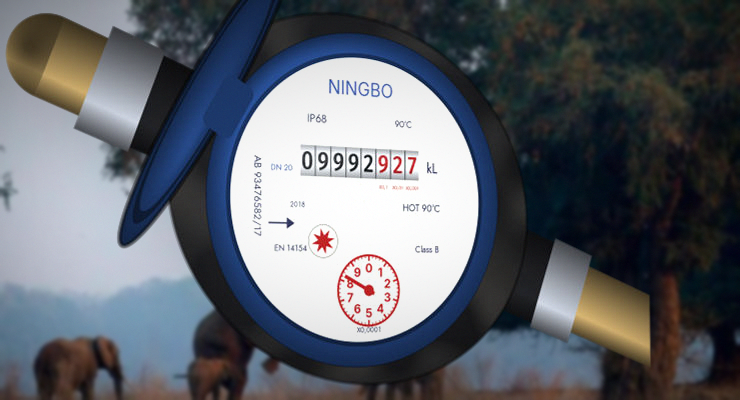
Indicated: 9992.9278 (kL)
